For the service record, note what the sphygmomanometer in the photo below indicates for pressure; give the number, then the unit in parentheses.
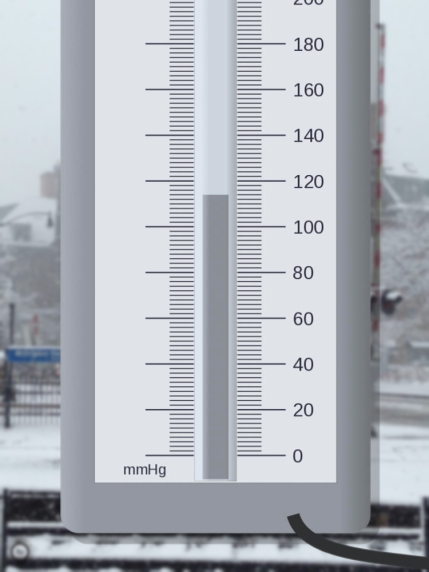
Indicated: 114 (mmHg)
